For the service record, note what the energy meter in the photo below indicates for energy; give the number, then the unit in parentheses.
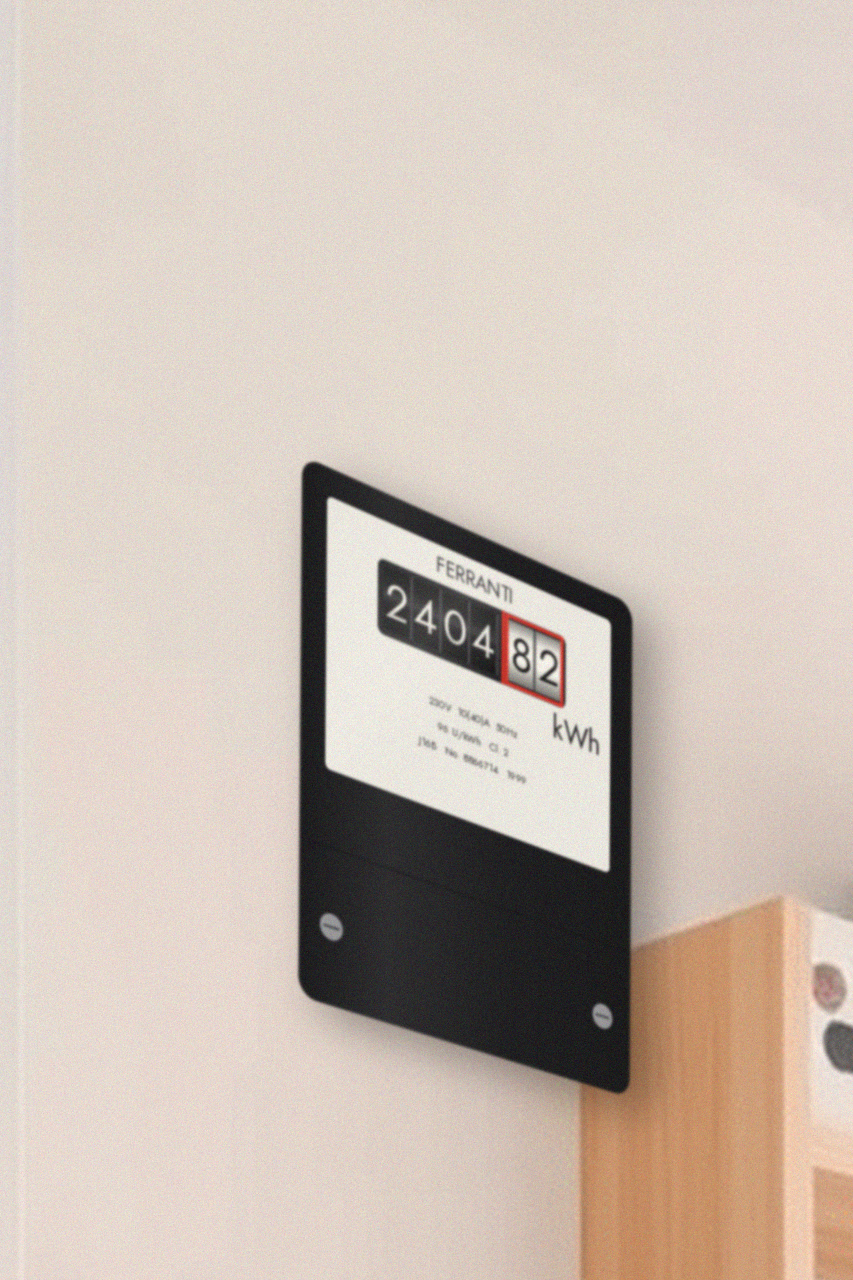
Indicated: 2404.82 (kWh)
